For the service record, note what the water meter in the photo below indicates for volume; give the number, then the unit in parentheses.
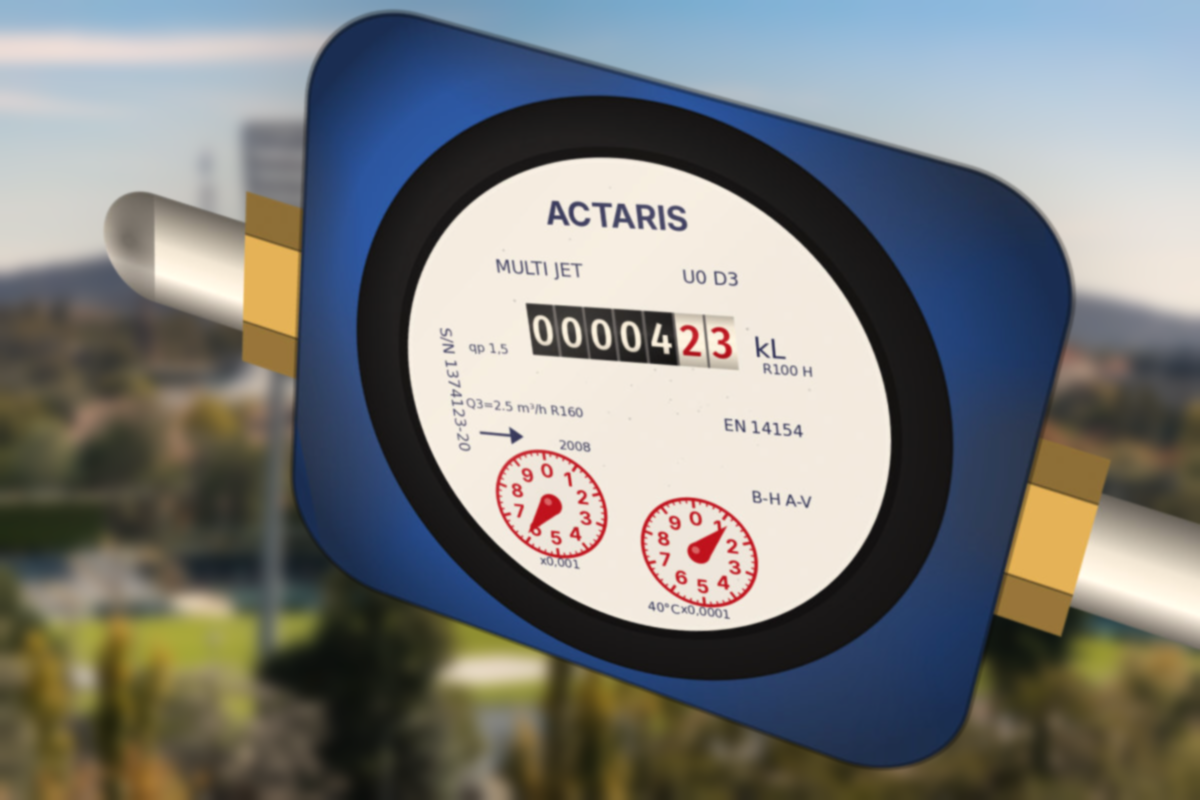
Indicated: 4.2361 (kL)
